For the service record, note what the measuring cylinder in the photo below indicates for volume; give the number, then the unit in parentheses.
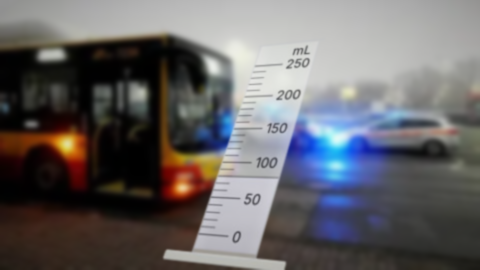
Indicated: 80 (mL)
